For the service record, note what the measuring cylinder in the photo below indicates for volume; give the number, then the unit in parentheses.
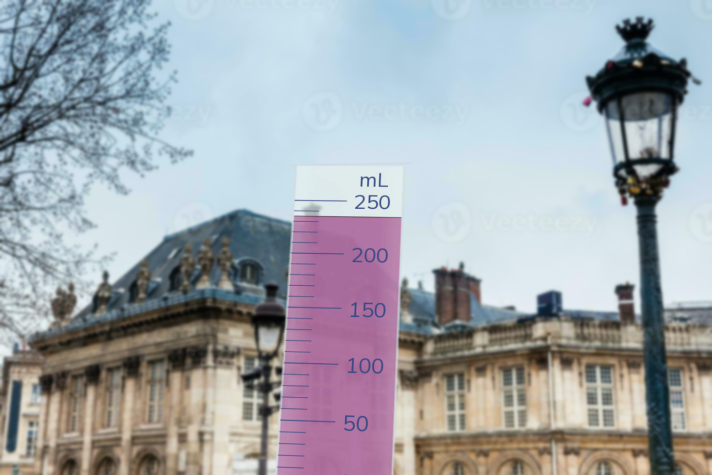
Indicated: 235 (mL)
